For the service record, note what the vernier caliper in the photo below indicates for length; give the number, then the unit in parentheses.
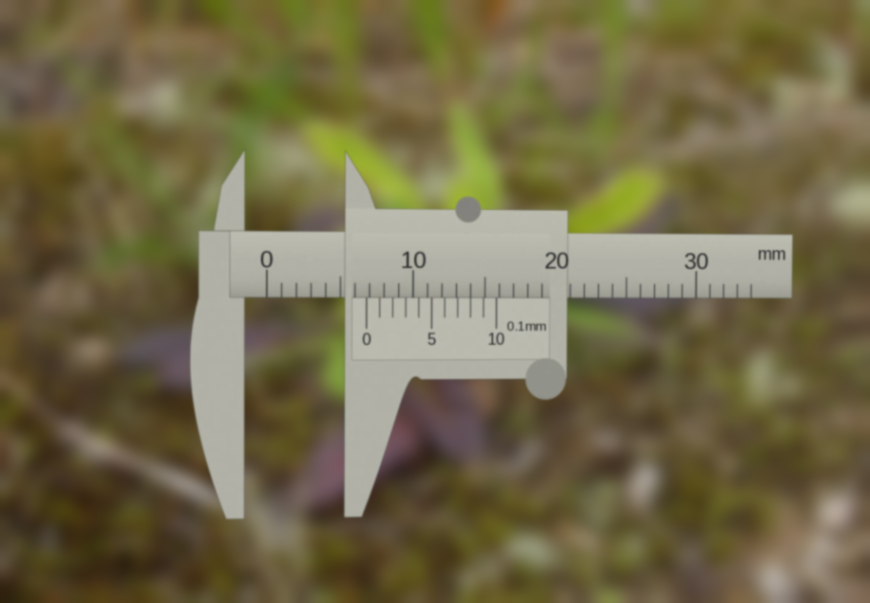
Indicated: 6.8 (mm)
